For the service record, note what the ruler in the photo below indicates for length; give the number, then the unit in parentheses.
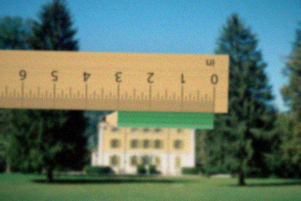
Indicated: 3.5 (in)
